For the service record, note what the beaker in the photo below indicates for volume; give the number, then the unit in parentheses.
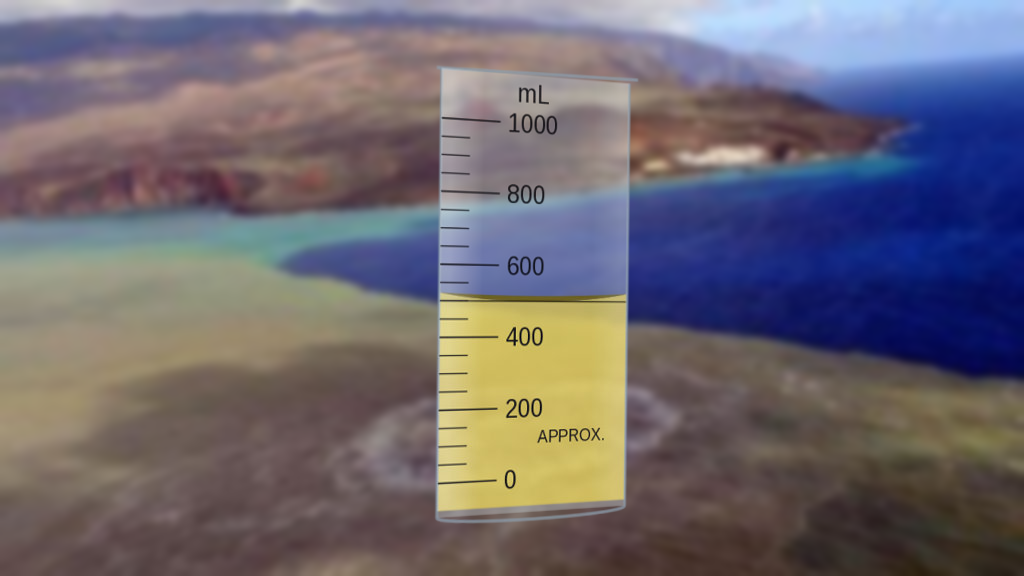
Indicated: 500 (mL)
